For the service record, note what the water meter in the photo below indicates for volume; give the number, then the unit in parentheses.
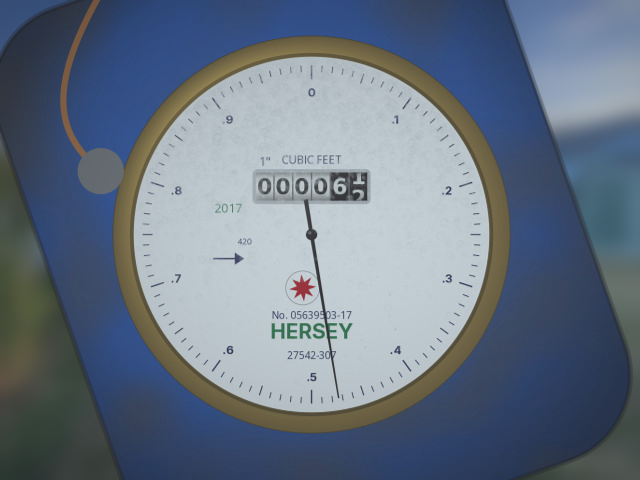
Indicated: 61.47 (ft³)
